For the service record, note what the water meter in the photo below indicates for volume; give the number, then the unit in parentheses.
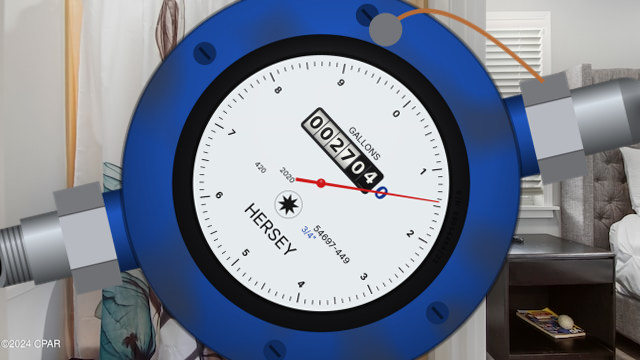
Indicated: 27041.4 (gal)
